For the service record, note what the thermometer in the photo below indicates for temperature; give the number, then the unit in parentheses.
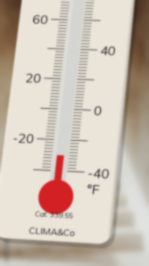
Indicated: -30 (°F)
